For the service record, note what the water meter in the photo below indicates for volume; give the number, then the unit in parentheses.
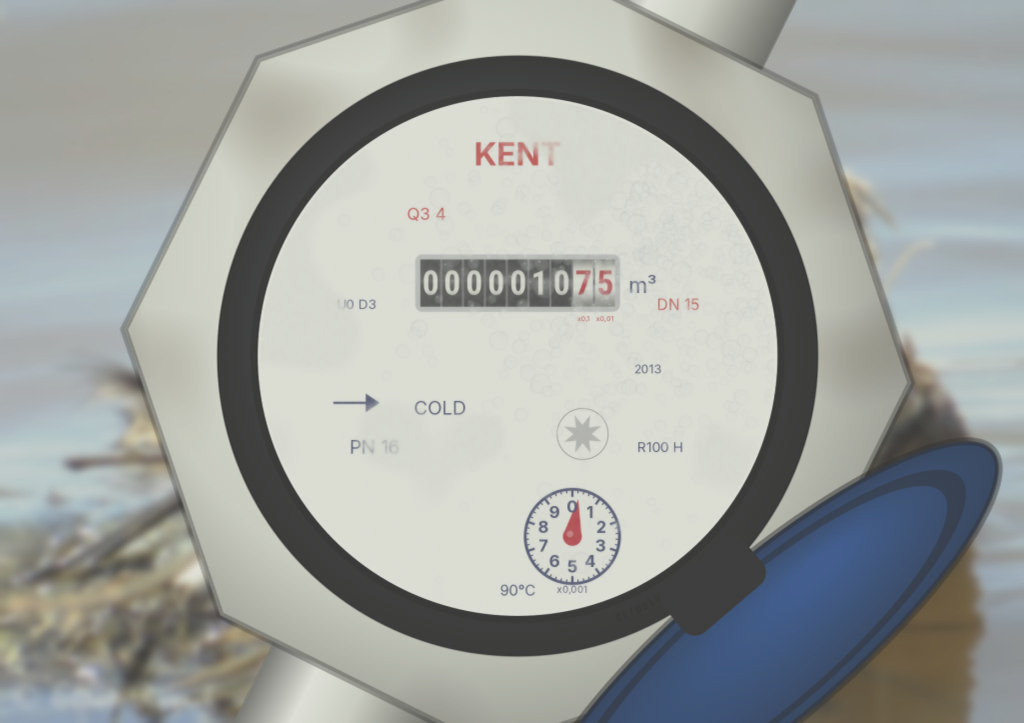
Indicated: 10.750 (m³)
